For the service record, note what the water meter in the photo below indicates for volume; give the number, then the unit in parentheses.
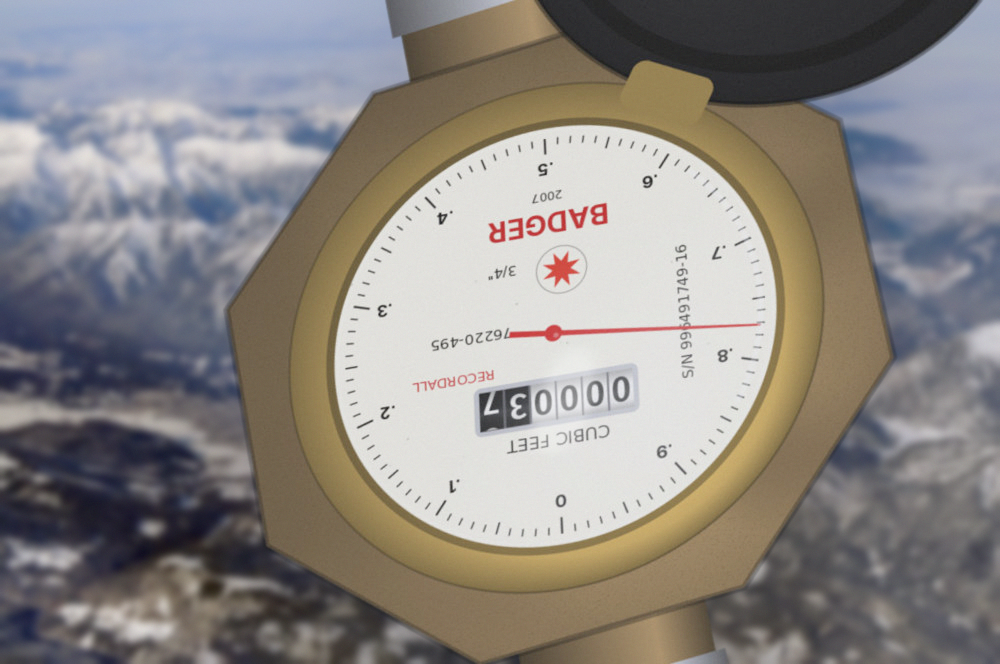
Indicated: 36.77 (ft³)
